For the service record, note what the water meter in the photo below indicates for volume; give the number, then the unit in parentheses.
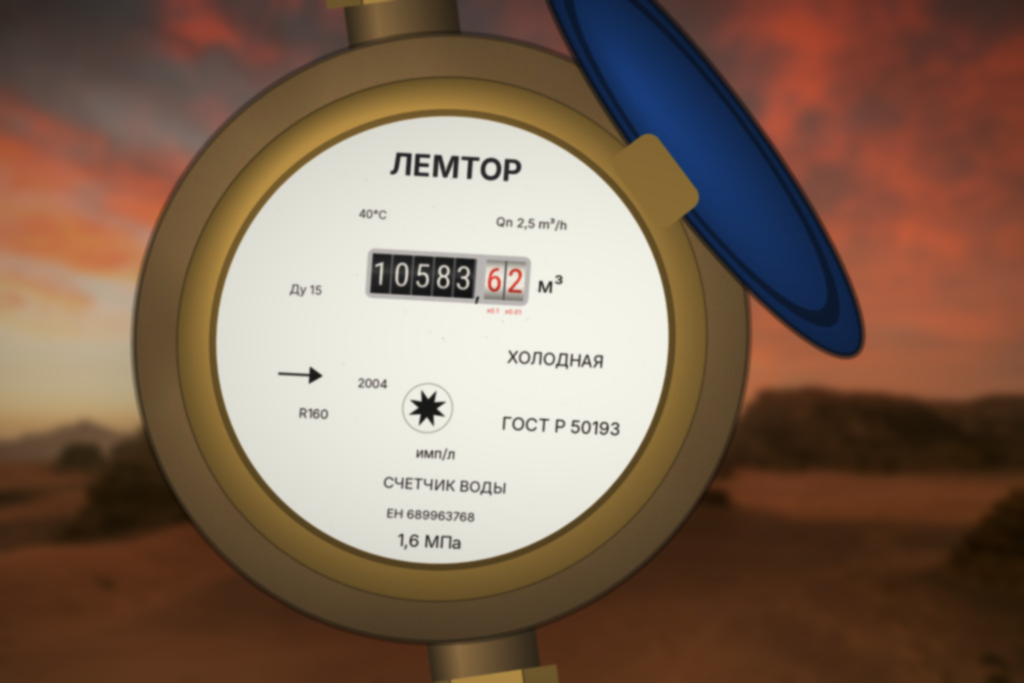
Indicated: 10583.62 (m³)
